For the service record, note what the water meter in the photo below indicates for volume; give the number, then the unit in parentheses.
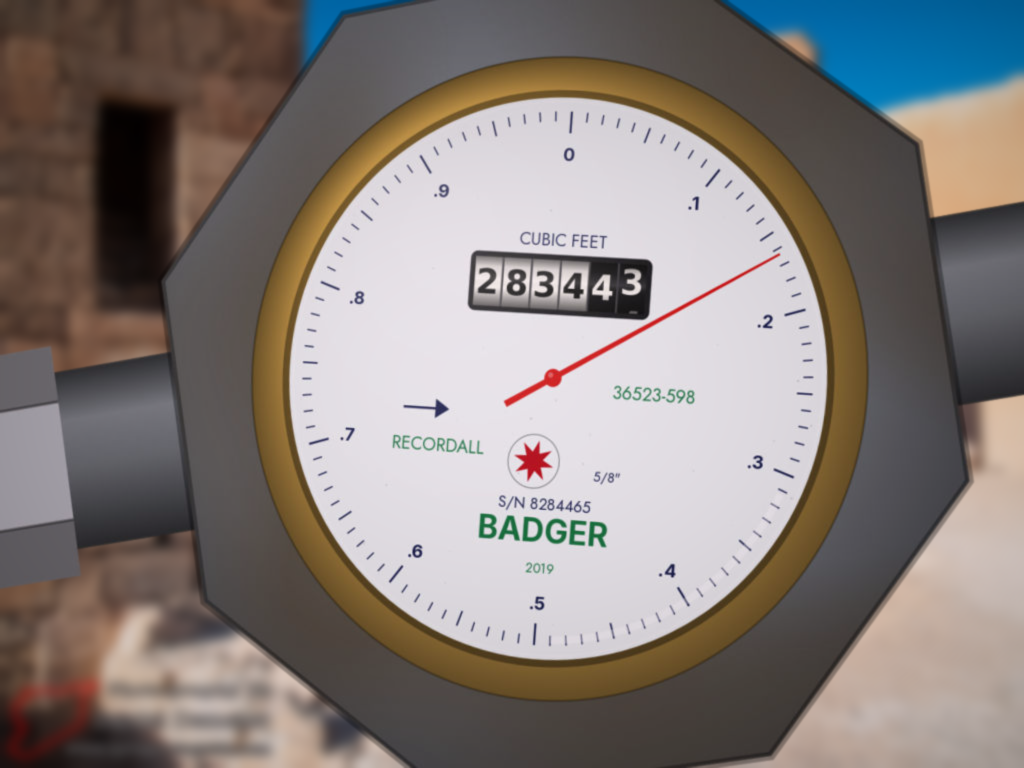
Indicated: 283443.16 (ft³)
